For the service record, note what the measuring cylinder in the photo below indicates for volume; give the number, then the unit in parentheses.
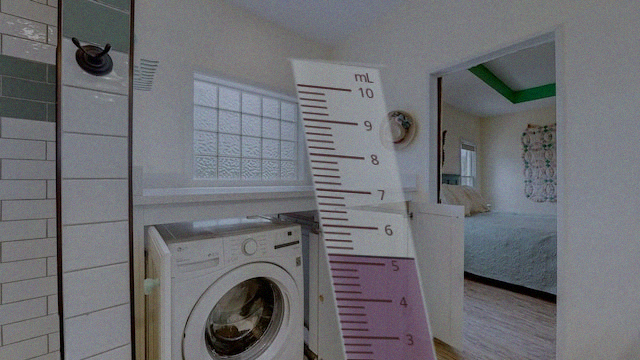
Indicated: 5.2 (mL)
